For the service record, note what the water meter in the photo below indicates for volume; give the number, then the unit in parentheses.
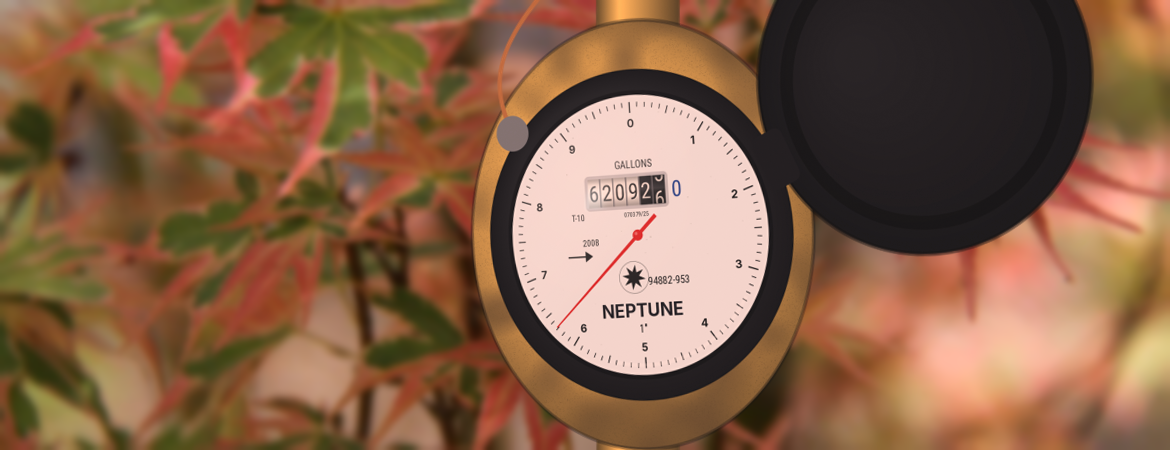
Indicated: 6209256.3 (gal)
